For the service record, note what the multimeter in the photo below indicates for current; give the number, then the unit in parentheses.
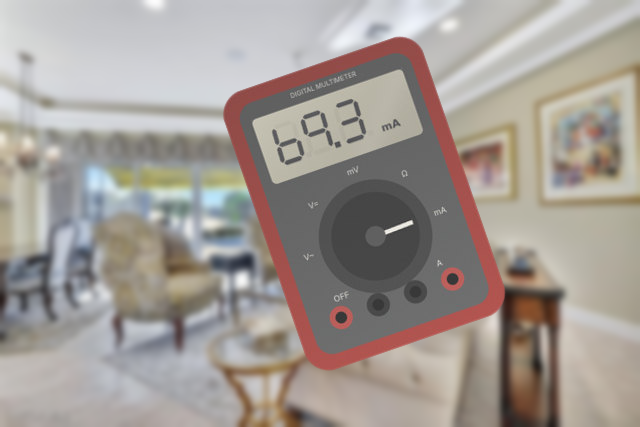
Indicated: 69.3 (mA)
